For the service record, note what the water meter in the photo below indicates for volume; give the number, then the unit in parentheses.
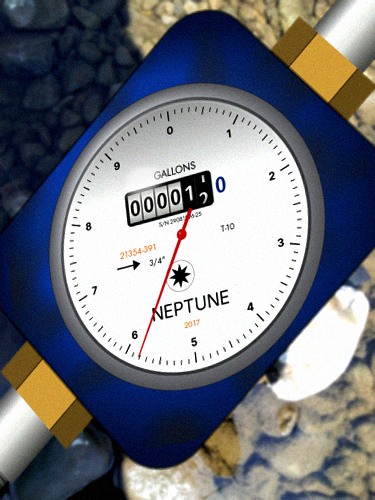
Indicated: 115.8 (gal)
